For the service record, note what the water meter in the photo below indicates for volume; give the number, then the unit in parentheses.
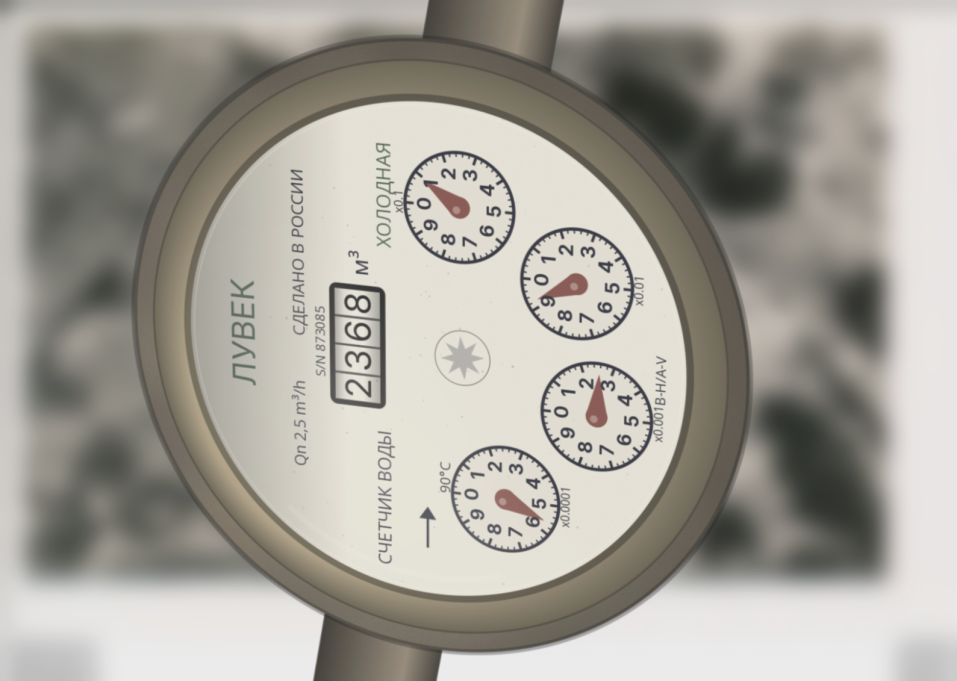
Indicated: 2368.0925 (m³)
